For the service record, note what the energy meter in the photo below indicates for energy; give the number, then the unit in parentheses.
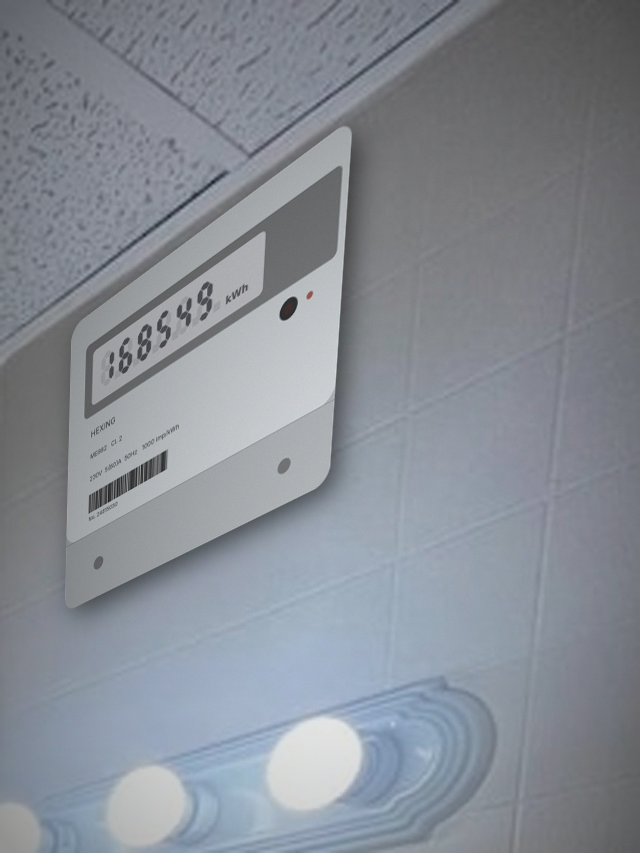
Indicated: 168549 (kWh)
